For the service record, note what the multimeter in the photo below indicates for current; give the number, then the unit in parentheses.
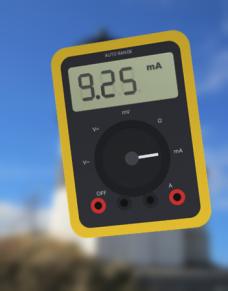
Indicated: 9.25 (mA)
